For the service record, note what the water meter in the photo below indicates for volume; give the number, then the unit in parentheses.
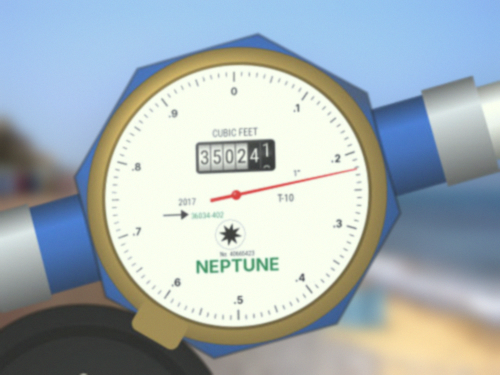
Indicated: 350241.22 (ft³)
